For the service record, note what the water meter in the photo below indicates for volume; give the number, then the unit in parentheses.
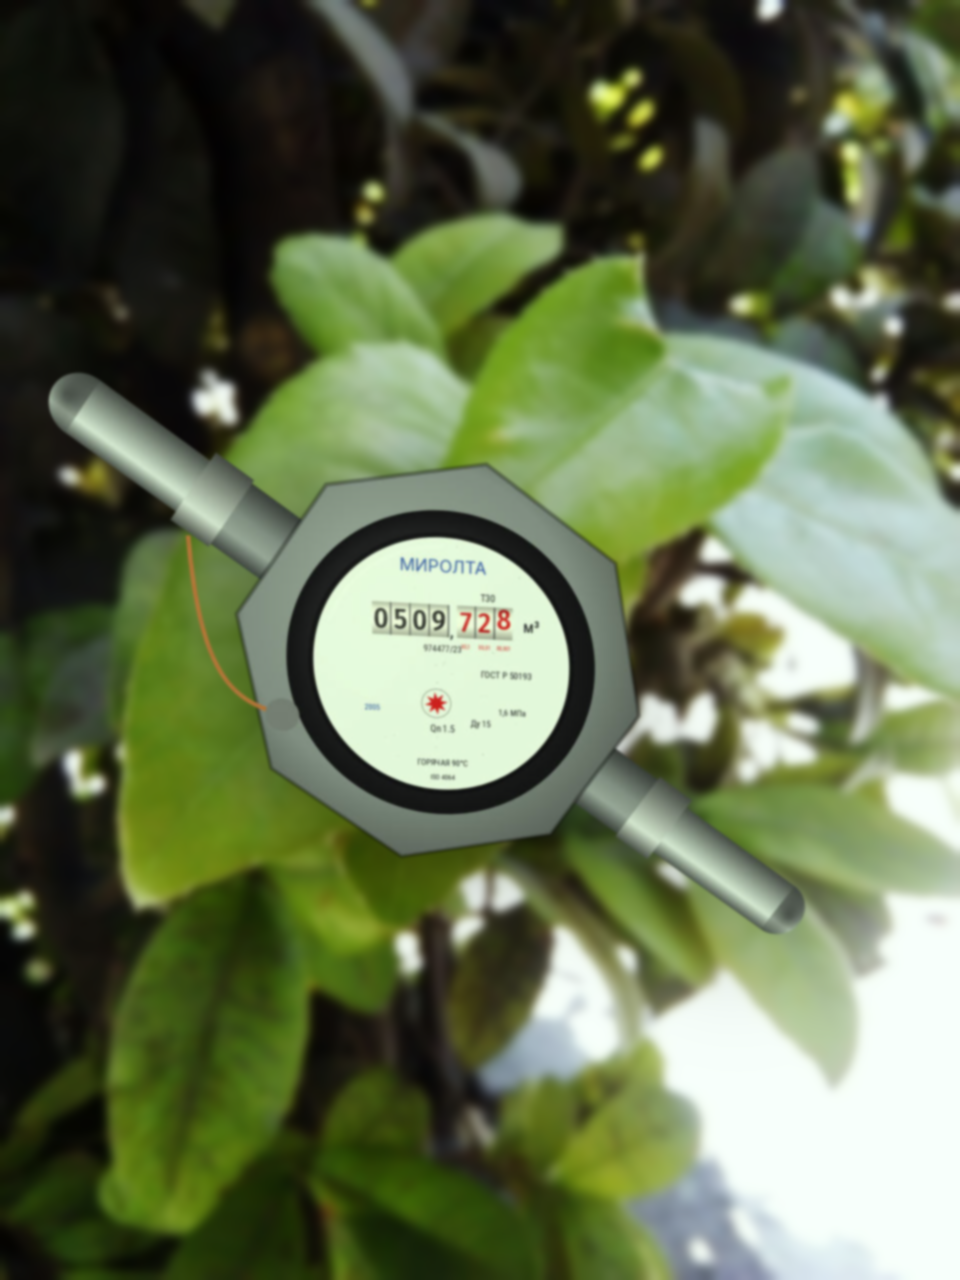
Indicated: 509.728 (m³)
